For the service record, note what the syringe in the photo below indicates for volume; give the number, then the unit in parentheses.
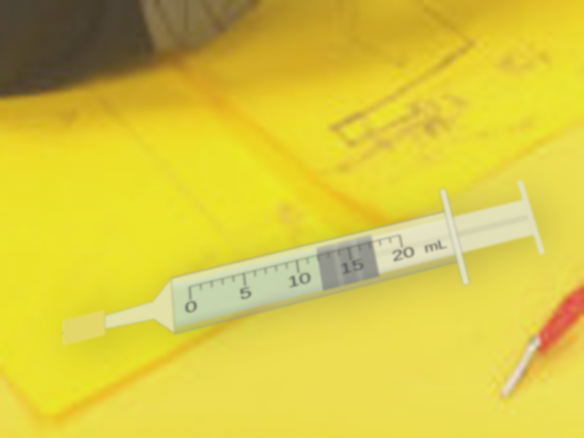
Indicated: 12 (mL)
